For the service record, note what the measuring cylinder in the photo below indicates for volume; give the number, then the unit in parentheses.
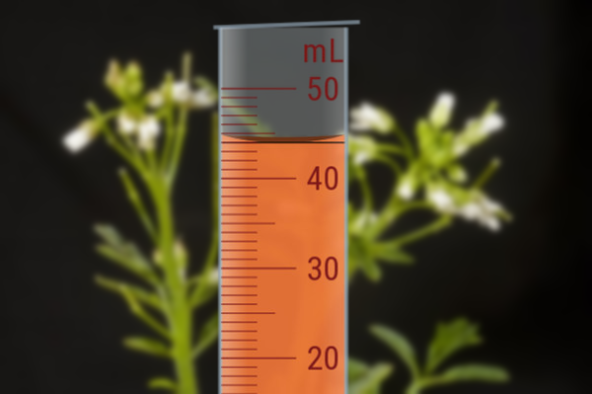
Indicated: 44 (mL)
